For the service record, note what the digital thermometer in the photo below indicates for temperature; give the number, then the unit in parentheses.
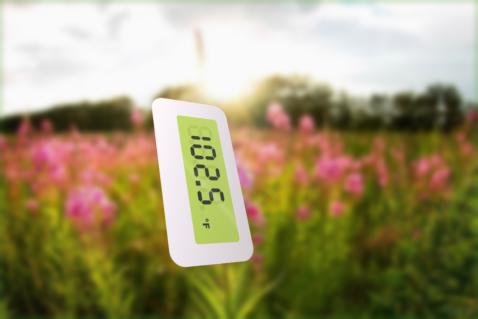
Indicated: 102.5 (°F)
